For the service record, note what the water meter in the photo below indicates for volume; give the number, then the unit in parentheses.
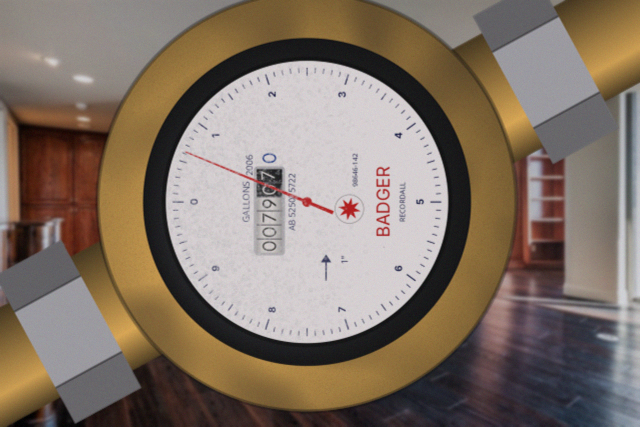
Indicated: 79070.6 (gal)
